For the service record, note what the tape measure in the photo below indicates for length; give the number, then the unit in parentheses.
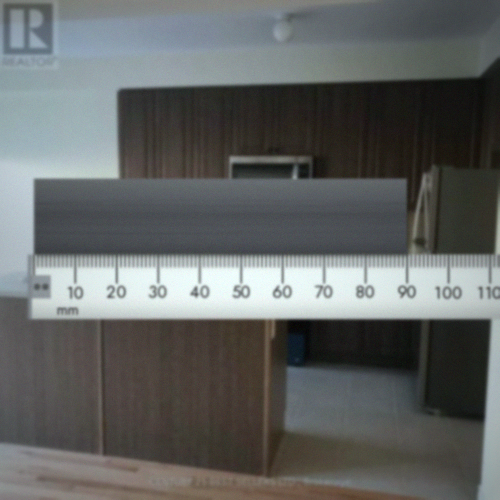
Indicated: 90 (mm)
